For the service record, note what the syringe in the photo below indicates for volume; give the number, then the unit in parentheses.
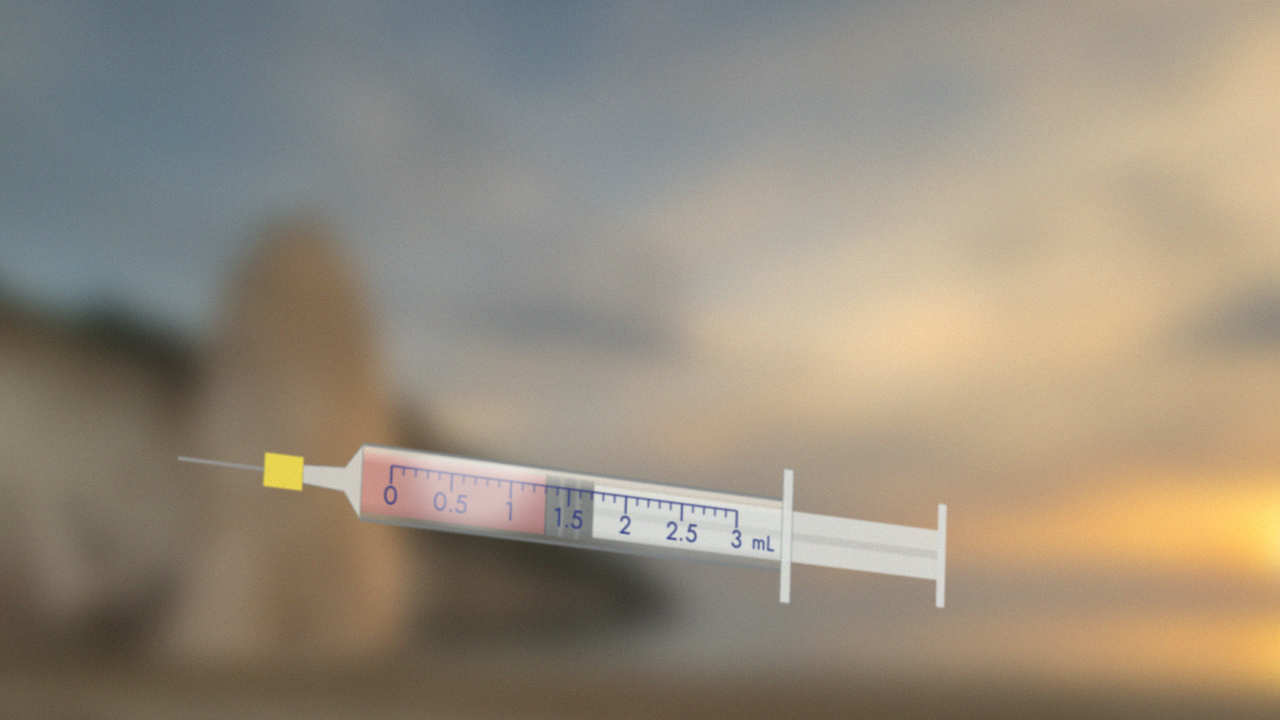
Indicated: 1.3 (mL)
